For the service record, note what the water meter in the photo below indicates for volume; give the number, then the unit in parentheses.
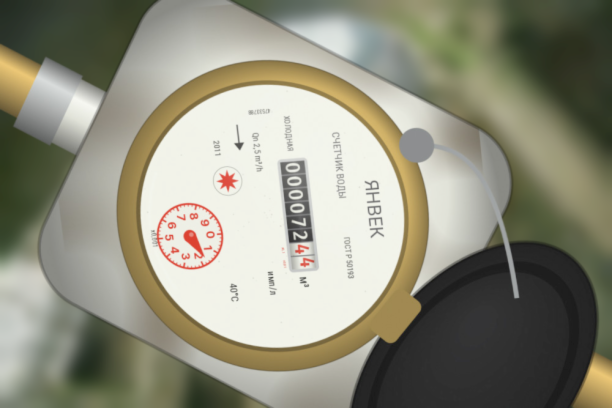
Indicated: 72.441 (m³)
